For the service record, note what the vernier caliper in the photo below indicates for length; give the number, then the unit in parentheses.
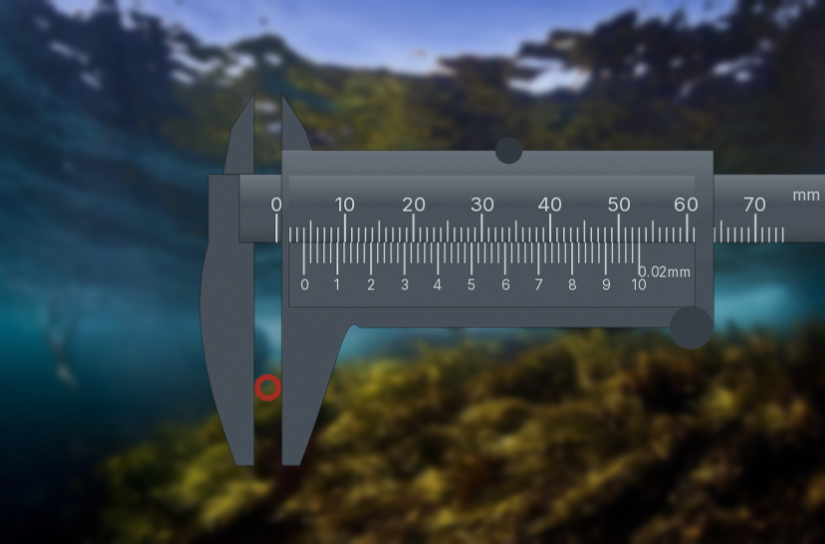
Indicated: 4.0 (mm)
